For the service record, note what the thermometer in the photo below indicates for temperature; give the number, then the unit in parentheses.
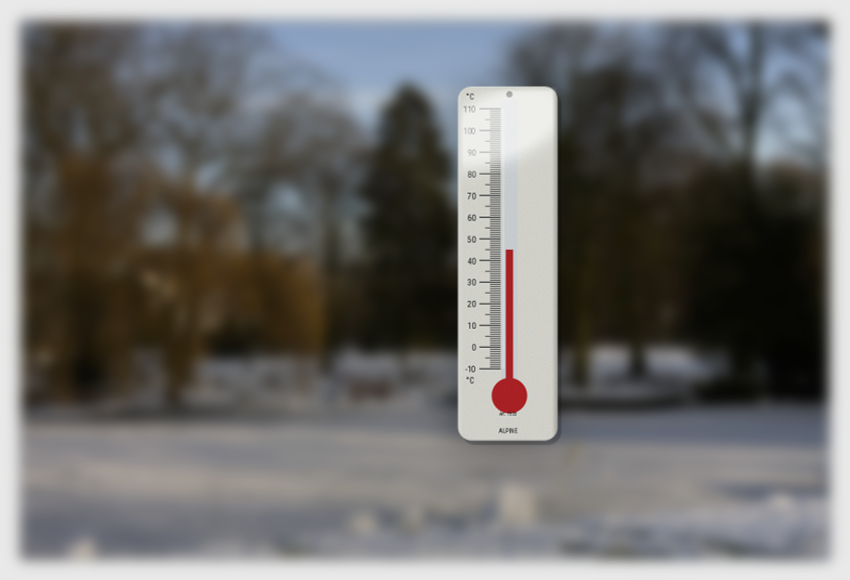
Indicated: 45 (°C)
